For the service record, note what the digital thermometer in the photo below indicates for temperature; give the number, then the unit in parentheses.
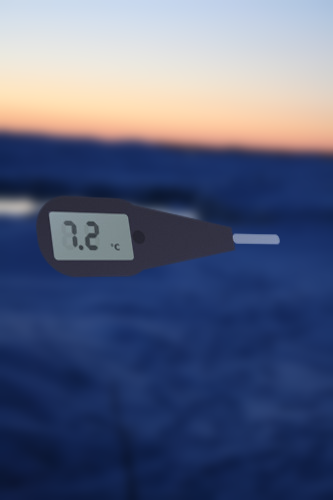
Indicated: 7.2 (°C)
